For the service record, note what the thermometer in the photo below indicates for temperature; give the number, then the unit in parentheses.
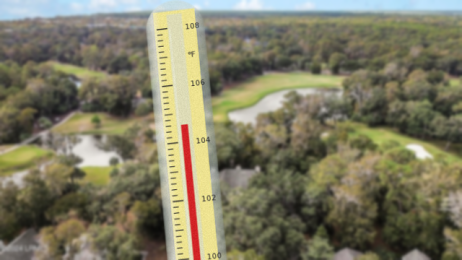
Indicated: 104.6 (°F)
